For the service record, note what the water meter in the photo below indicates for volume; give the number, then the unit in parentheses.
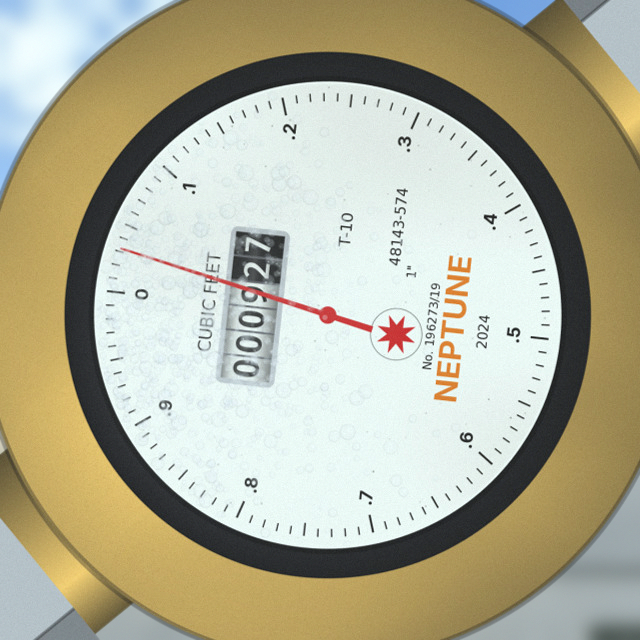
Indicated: 927.03 (ft³)
